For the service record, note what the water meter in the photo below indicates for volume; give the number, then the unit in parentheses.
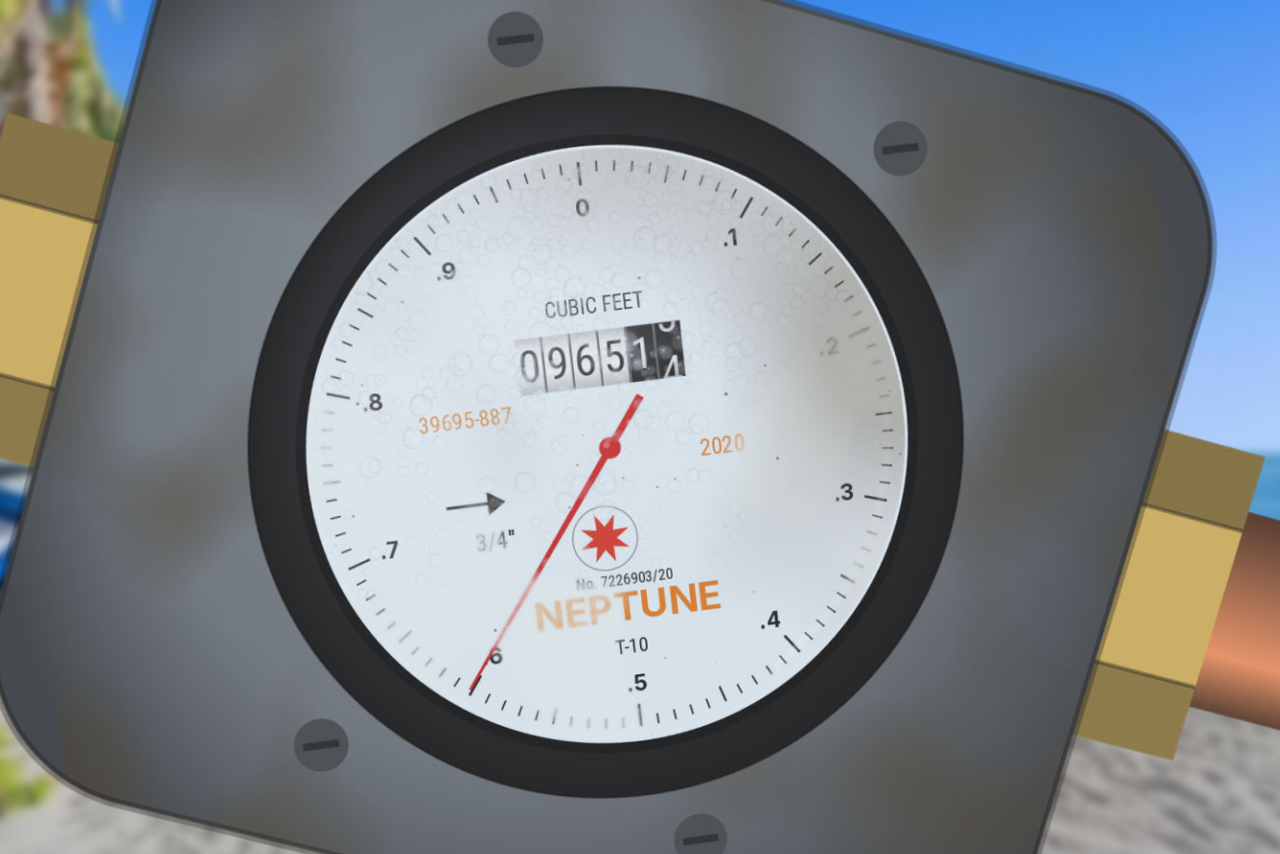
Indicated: 96513.60 (ft³)
